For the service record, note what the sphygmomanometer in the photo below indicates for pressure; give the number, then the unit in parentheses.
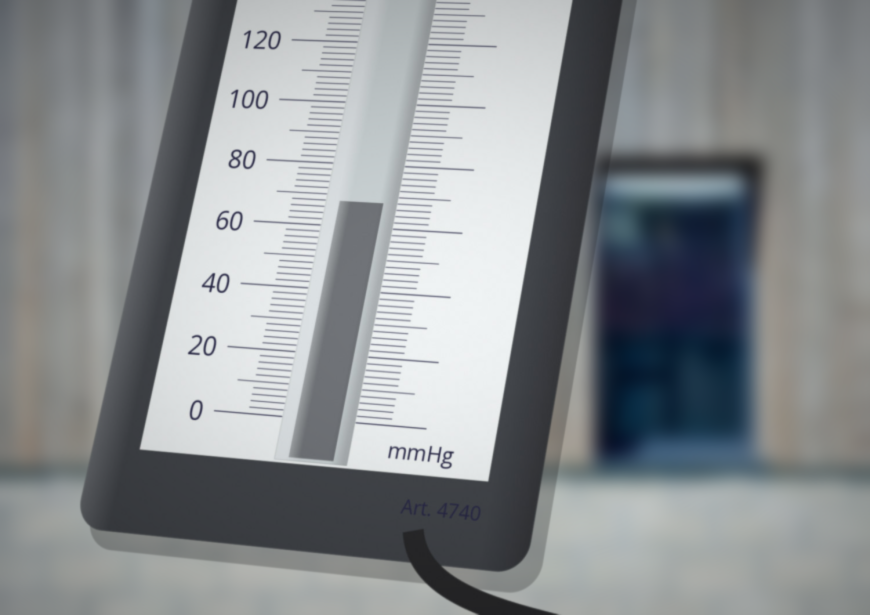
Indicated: 68 (mmHg)
